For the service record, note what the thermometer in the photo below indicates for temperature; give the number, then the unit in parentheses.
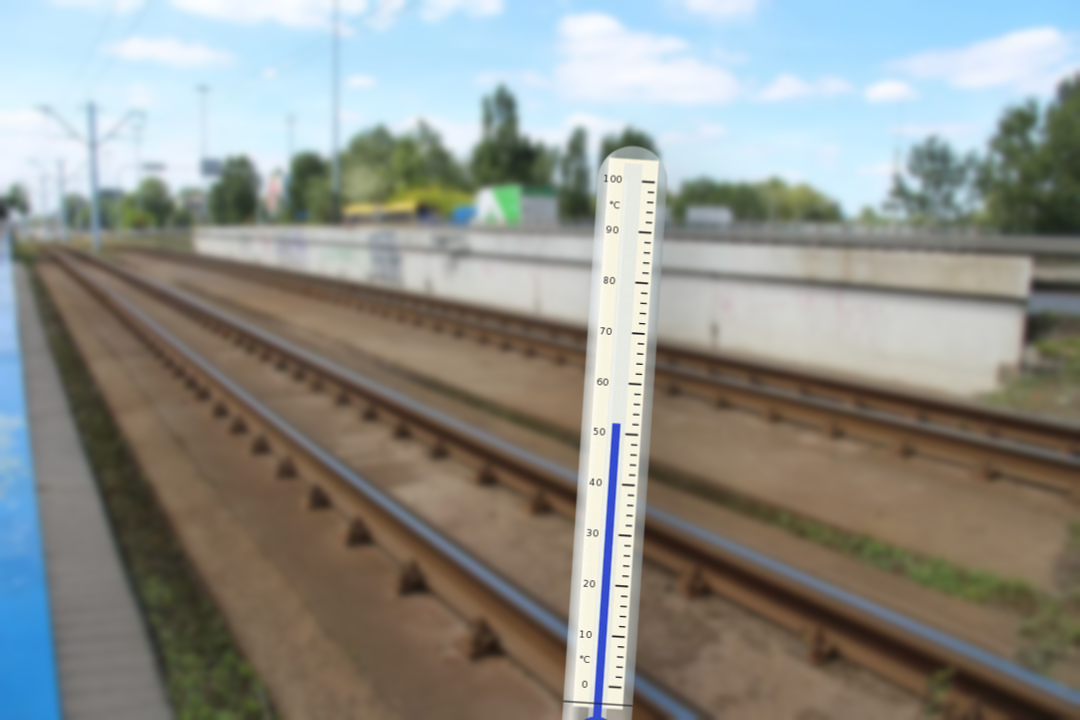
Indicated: 52 (°C)
